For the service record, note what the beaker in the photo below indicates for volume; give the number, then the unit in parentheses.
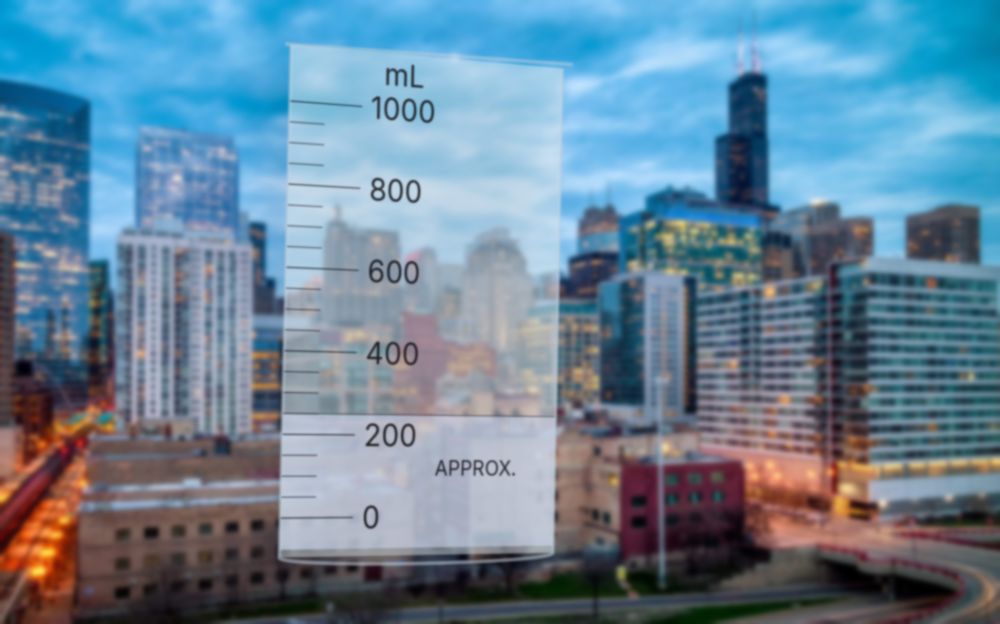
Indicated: 250 (mL)
